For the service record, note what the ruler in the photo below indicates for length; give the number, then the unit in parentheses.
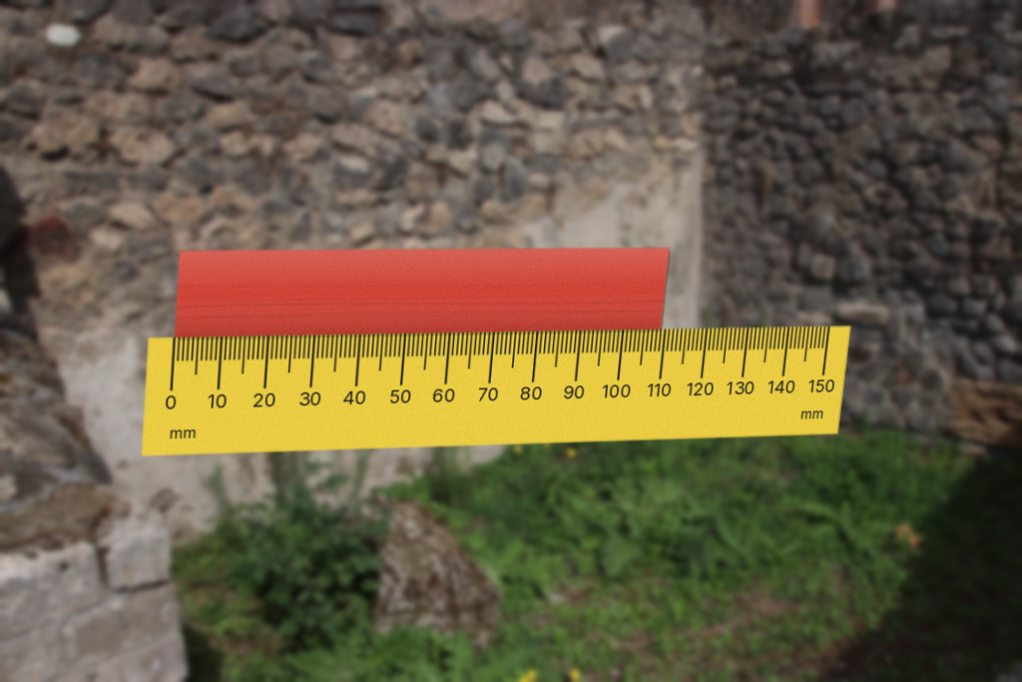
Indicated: 109 (mm)
